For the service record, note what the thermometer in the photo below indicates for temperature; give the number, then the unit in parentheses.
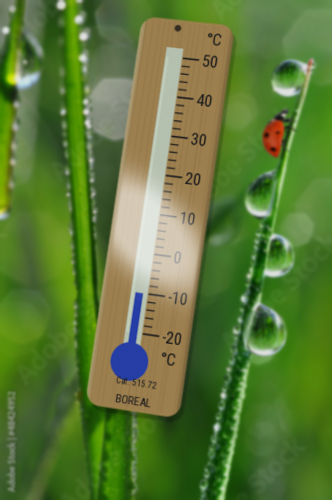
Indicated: -10 (°C)
